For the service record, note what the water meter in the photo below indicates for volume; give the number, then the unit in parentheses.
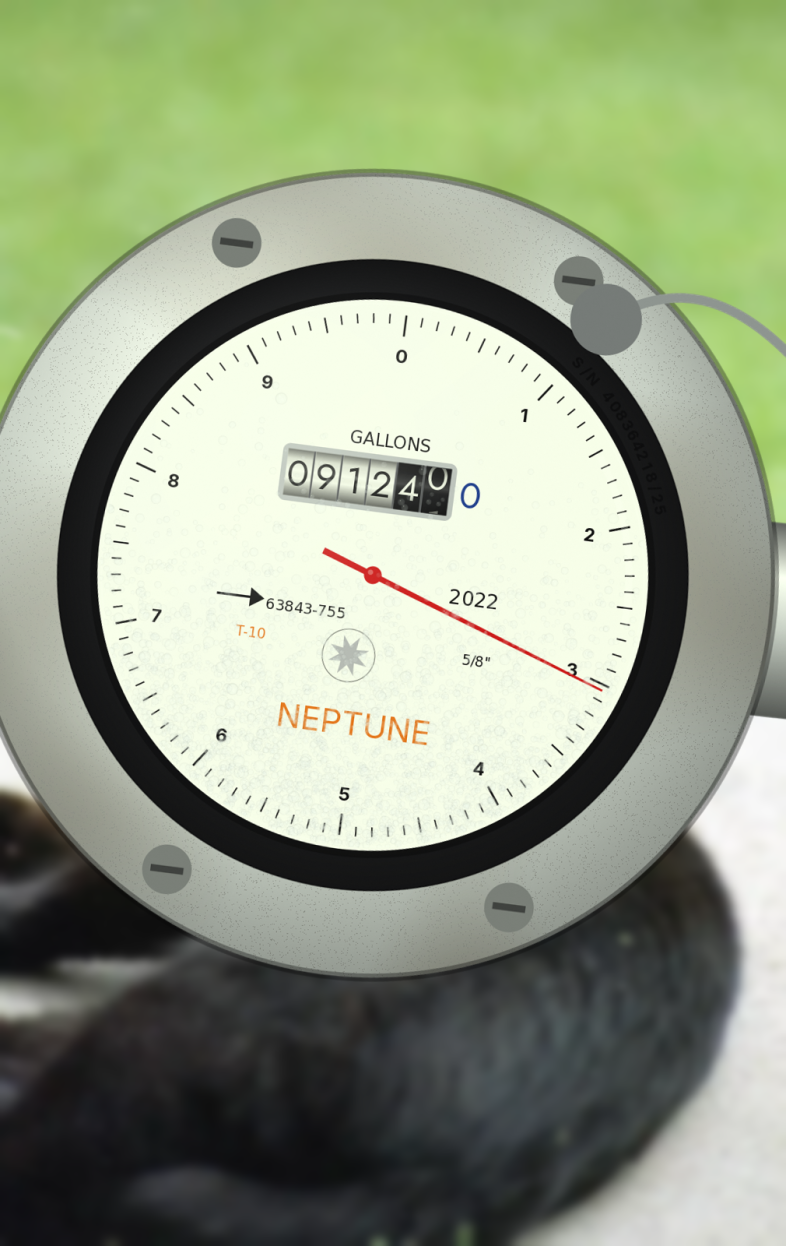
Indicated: 912403.0 (gal)
